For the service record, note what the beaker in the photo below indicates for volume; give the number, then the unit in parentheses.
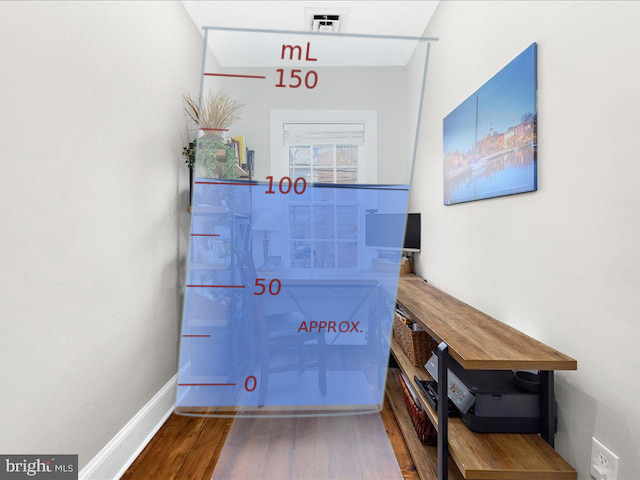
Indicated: 100 (mL)
